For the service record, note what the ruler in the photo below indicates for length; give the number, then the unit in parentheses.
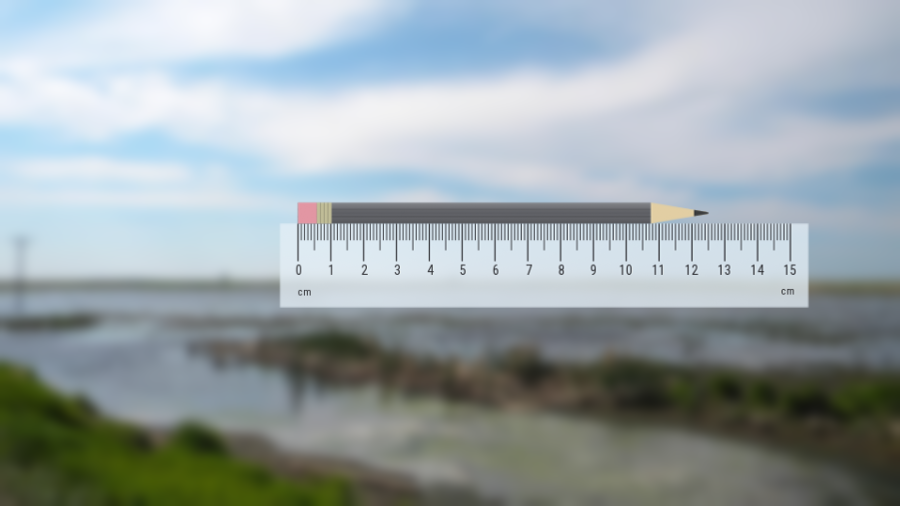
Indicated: 12.5 (cm)
